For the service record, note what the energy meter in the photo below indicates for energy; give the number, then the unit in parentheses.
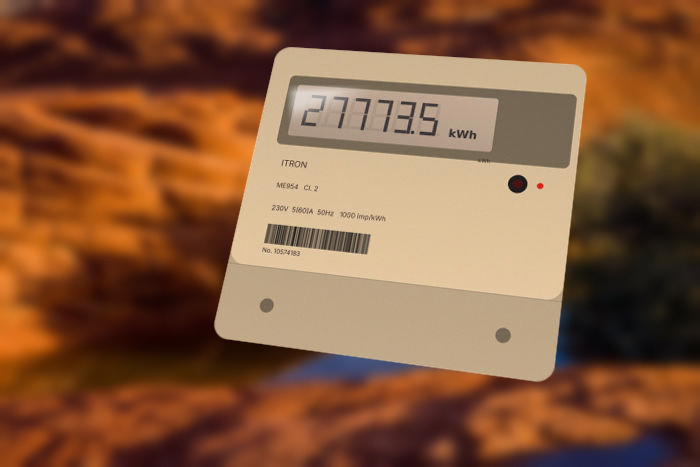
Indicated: 27773.5 (kWh)
